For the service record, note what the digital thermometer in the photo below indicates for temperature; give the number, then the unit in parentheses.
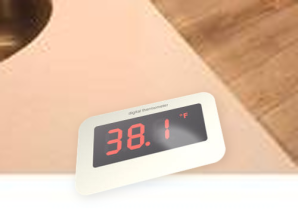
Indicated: 38.1 (°F)
